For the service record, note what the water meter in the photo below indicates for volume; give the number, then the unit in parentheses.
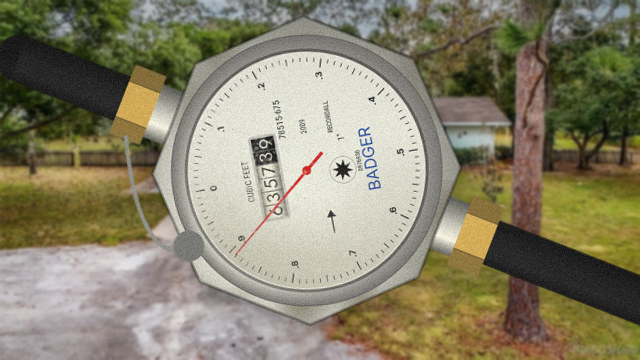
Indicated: 635738.89 (ft³)
